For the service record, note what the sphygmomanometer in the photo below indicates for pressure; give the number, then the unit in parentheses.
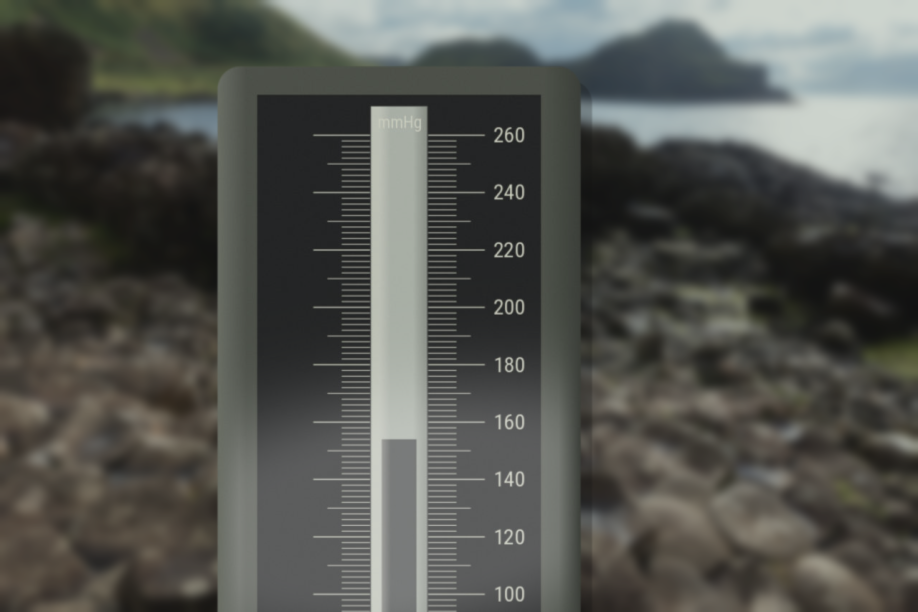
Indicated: 154 (mmHg)
